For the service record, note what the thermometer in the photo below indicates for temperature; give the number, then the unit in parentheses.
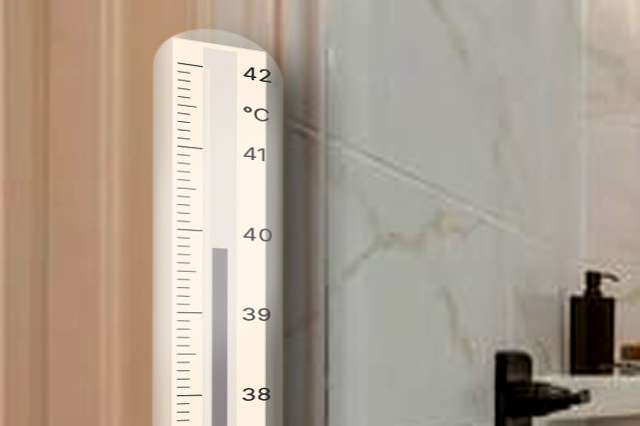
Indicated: 39.8 (°C)
